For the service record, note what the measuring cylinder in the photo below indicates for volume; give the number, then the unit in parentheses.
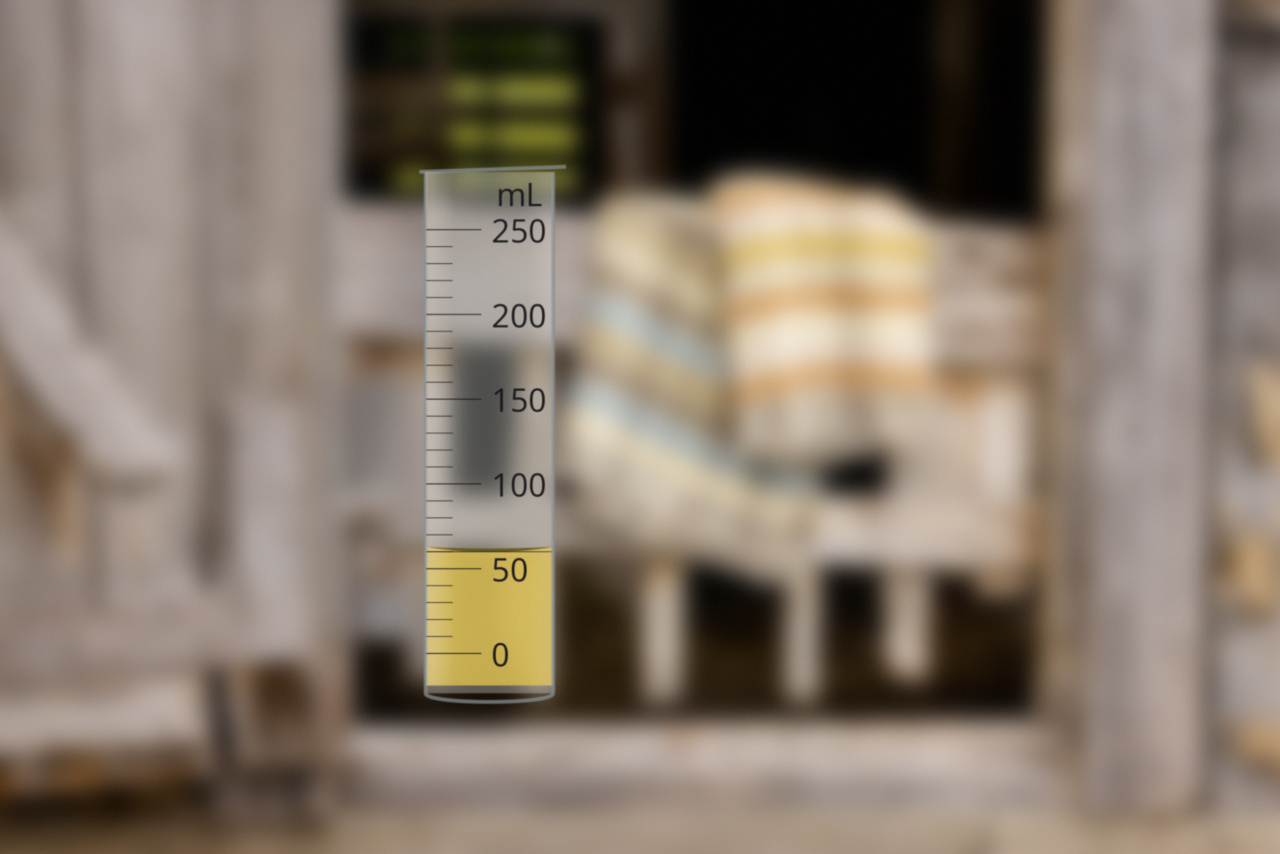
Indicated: 60 (mL)
